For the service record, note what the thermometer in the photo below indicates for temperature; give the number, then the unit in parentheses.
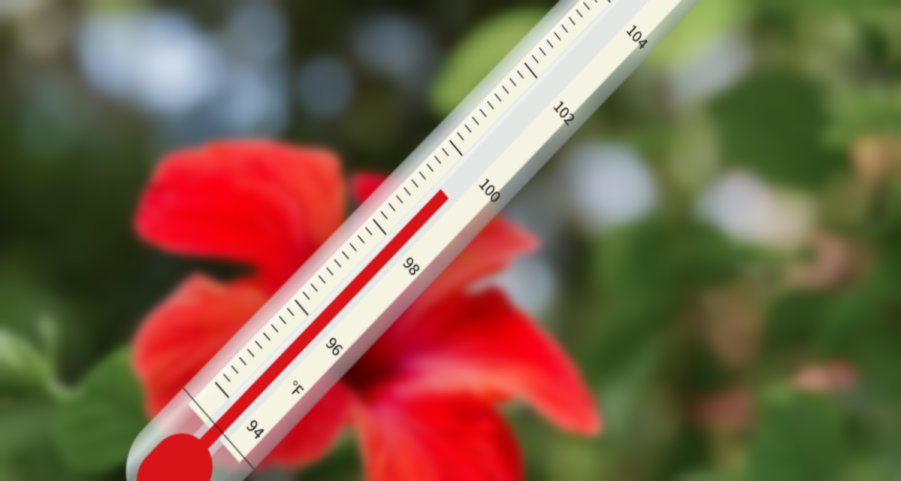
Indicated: 99.3 (°F)
